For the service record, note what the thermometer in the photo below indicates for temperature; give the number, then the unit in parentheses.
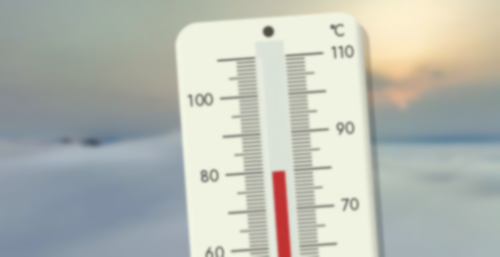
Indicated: 80 (°C)
